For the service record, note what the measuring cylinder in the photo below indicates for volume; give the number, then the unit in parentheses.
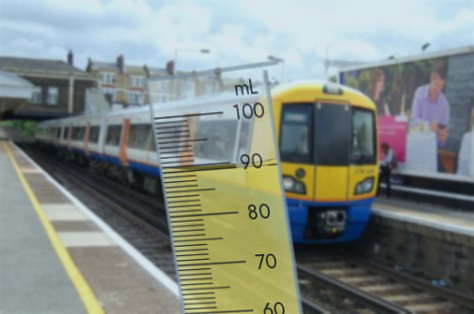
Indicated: 89 (mL)
